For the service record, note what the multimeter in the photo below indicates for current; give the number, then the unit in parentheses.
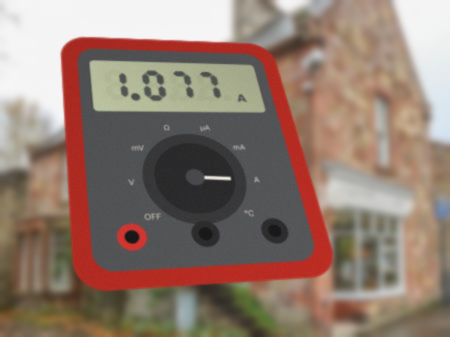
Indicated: 1.077 (A)
